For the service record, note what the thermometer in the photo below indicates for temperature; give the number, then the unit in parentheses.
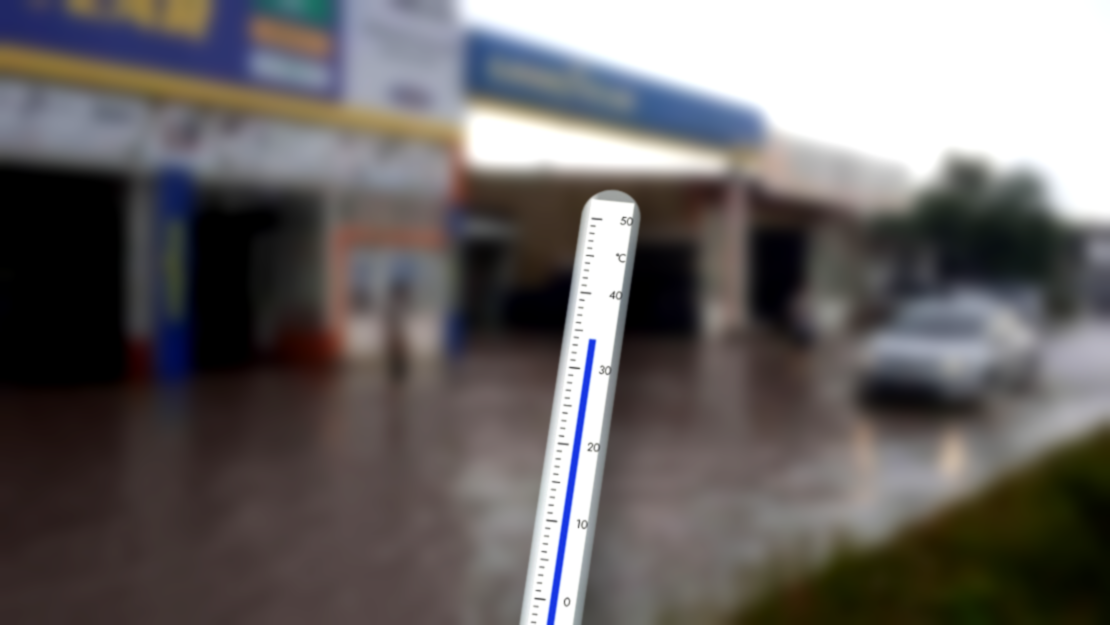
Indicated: 34 (°C)
